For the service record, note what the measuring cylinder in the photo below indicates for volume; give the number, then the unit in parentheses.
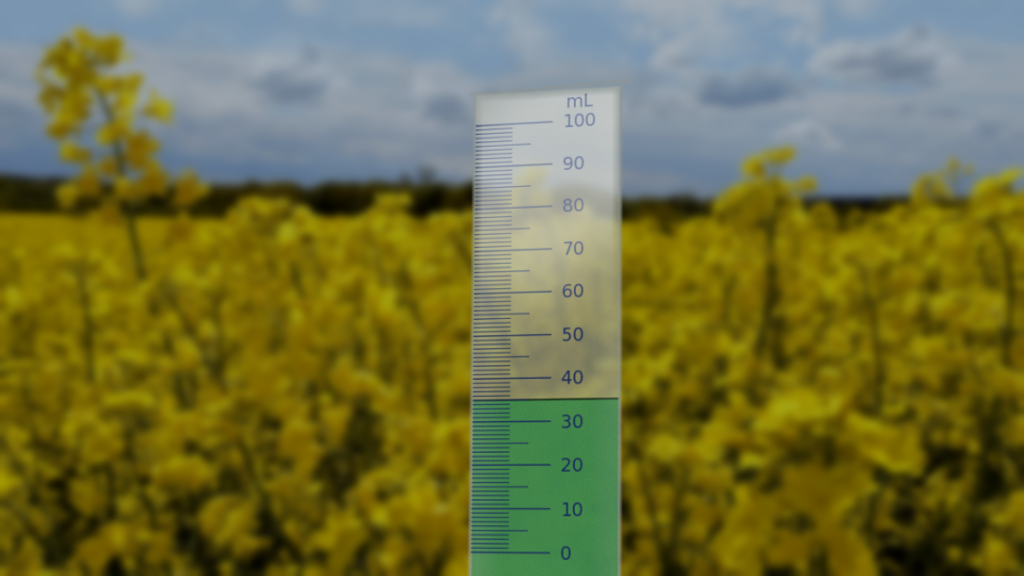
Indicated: 35 (mL)
